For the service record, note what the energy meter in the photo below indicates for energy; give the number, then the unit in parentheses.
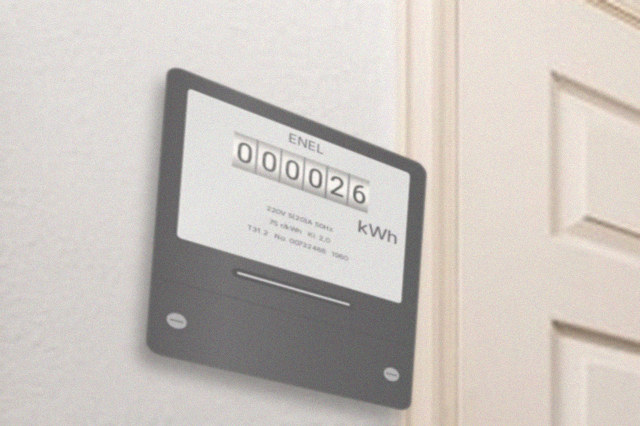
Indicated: 26 (kWh)
